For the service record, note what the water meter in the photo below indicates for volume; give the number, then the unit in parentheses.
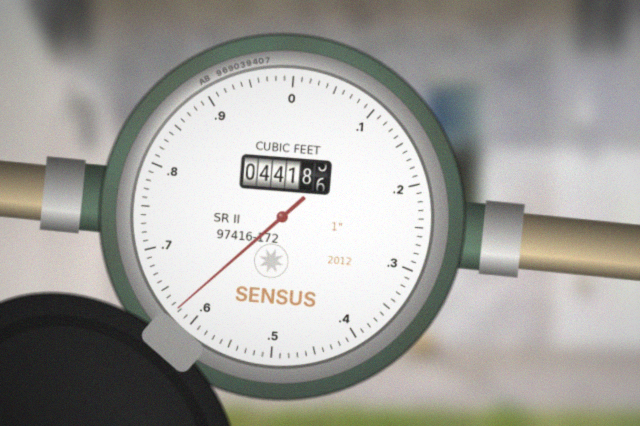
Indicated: 44185.62 (ft³)
